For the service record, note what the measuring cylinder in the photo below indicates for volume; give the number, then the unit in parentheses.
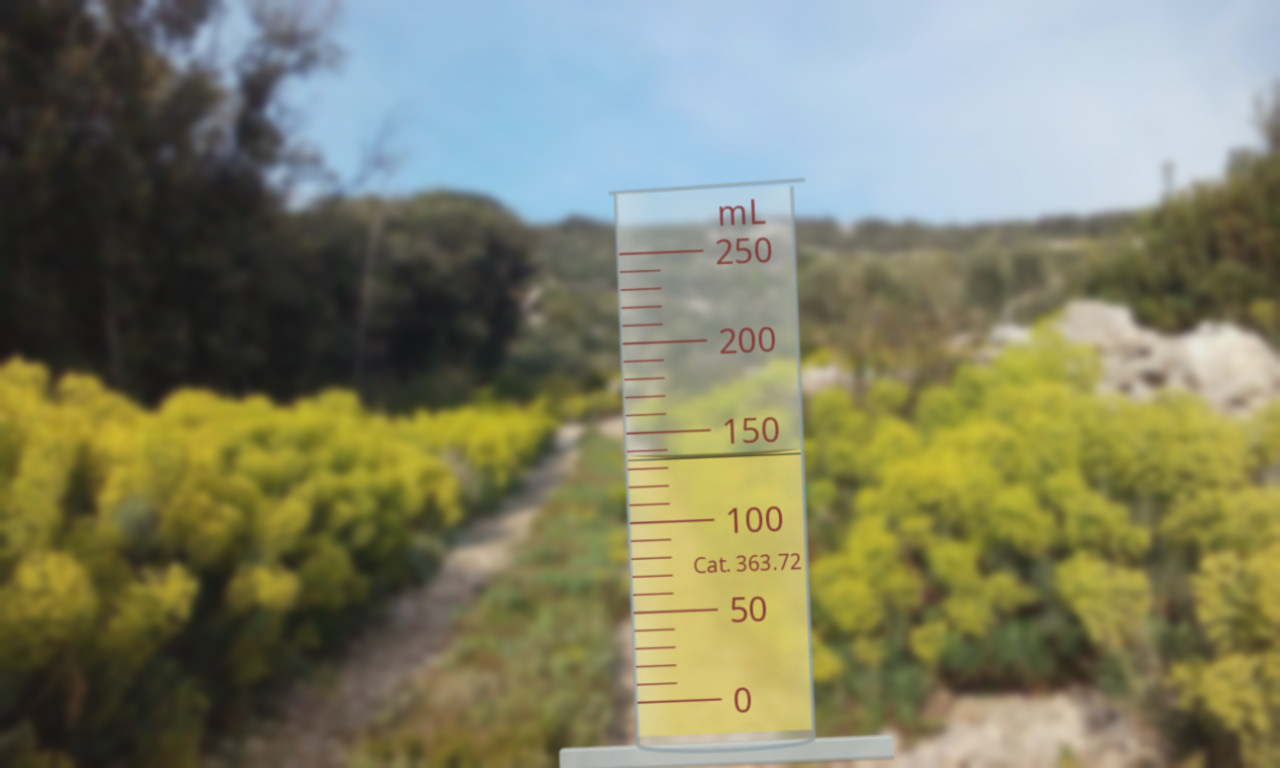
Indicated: 135 (mL)
